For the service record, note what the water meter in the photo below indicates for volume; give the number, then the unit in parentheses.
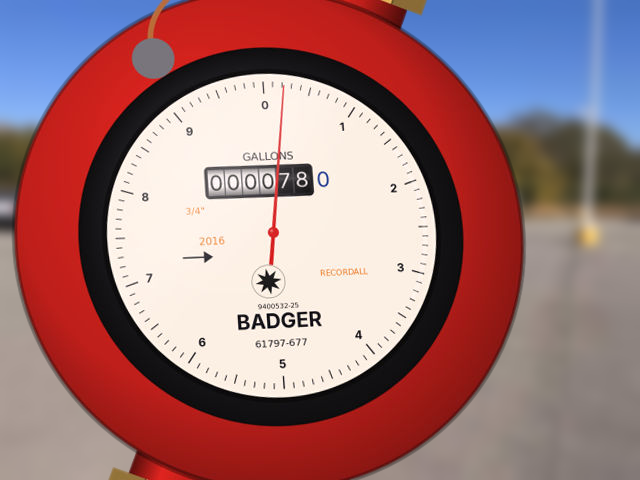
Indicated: 780.2 (gal)
